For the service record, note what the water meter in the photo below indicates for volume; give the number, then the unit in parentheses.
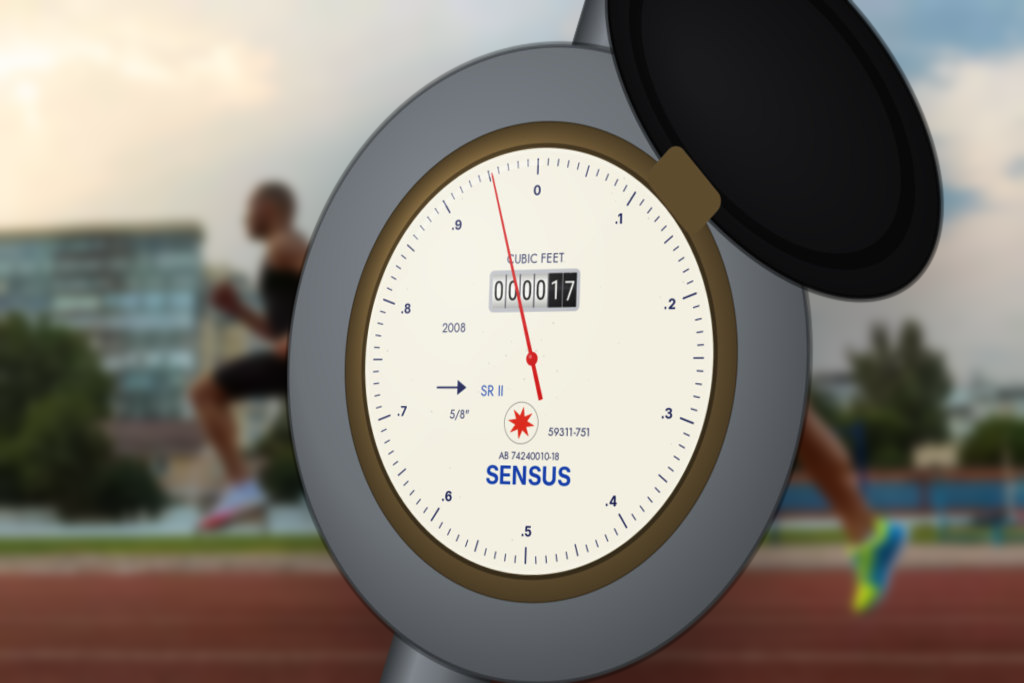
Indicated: 16.95 (ft³)
